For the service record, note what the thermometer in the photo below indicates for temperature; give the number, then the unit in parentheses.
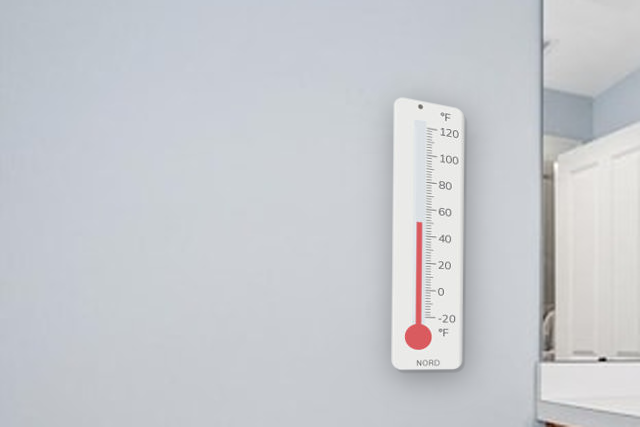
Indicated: 50 (°F)
